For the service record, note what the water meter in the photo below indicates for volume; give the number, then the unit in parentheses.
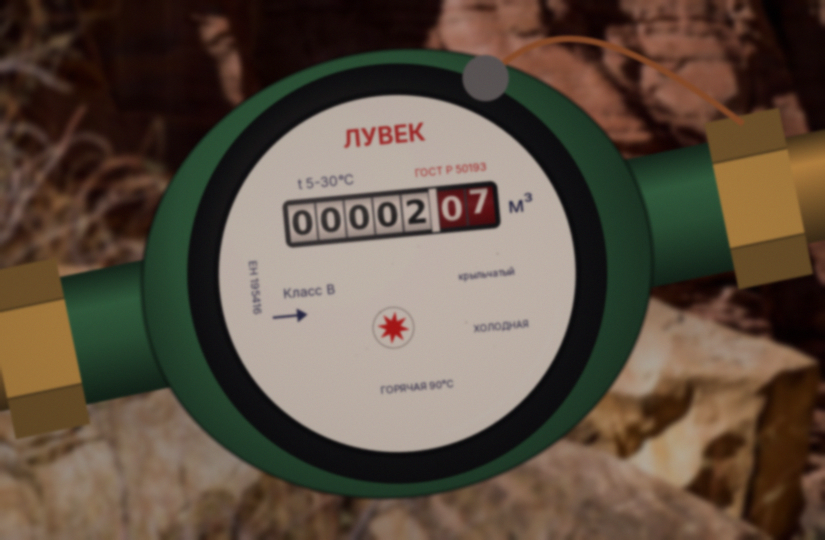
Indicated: 2.07 (m³)
